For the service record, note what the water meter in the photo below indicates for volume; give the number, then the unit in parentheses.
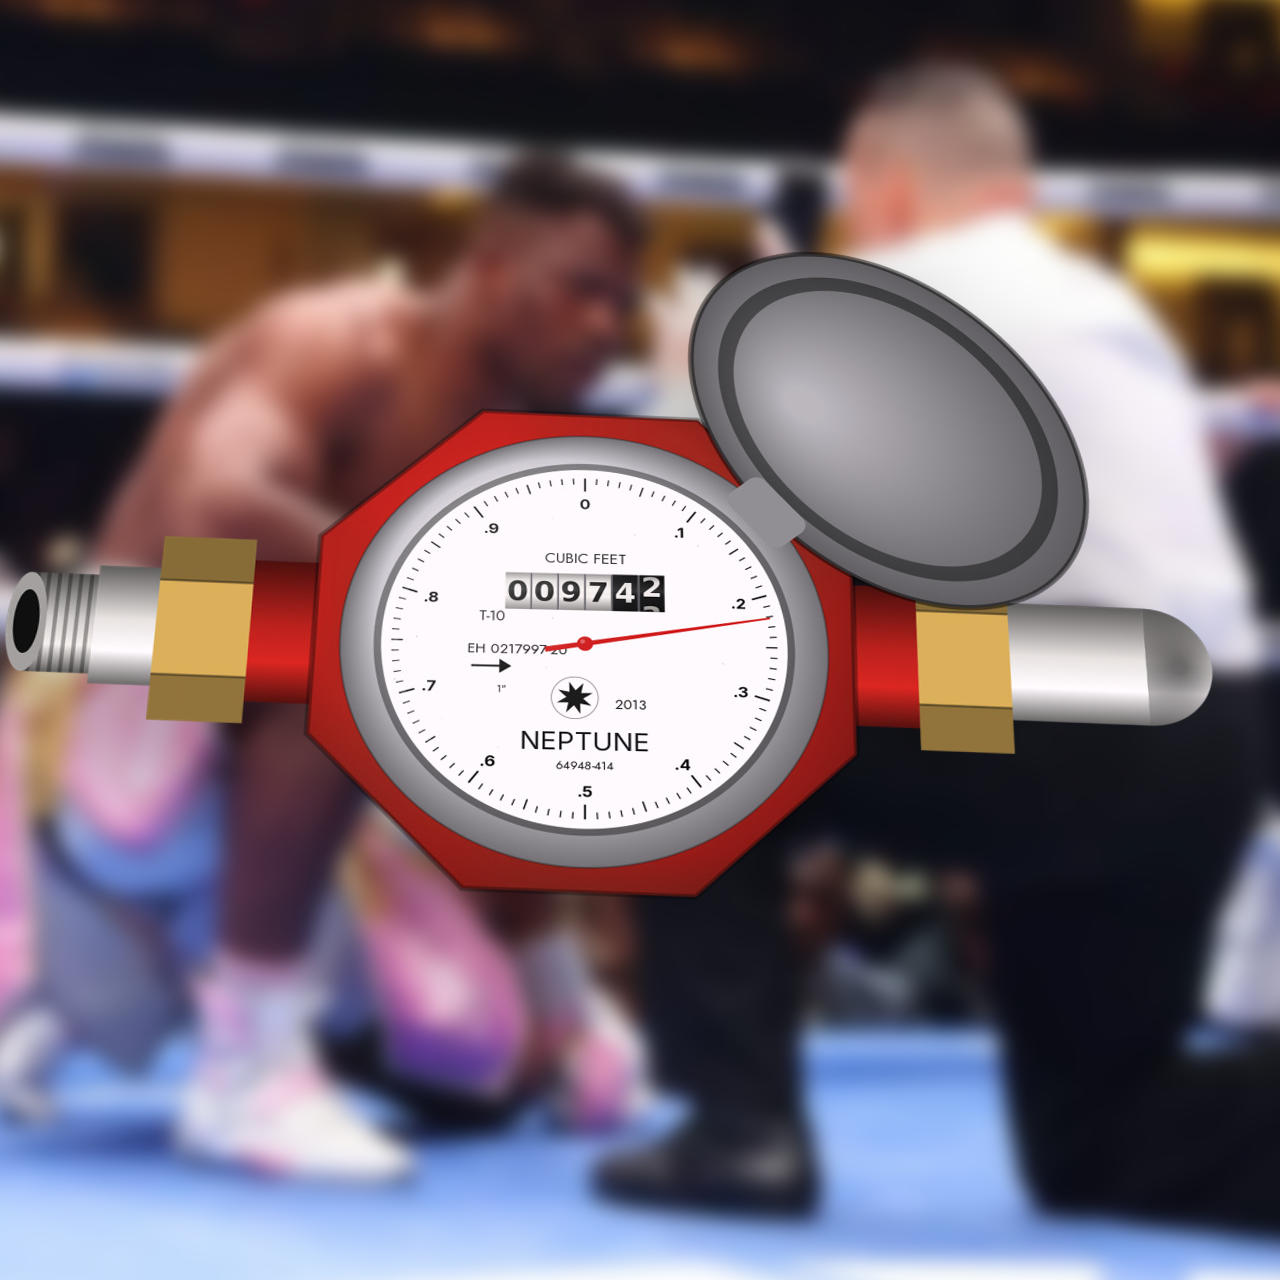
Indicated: 9742.22 (ft³)
